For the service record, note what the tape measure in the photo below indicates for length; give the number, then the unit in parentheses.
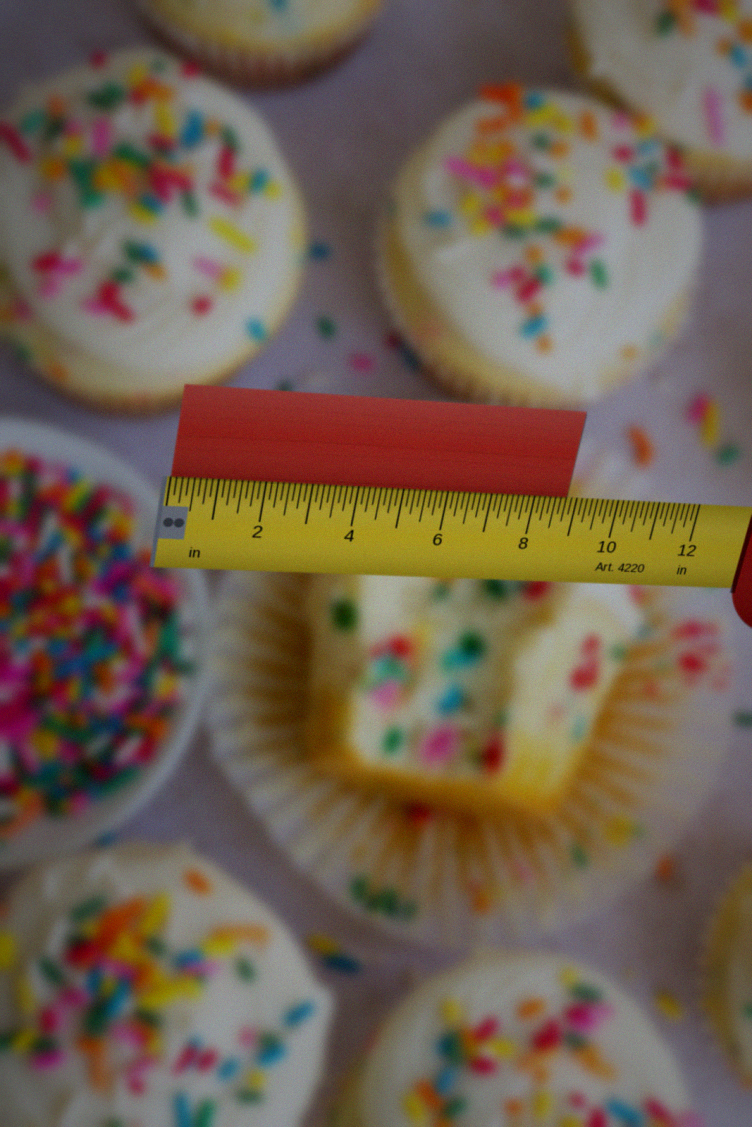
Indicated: 8.75 (in)
